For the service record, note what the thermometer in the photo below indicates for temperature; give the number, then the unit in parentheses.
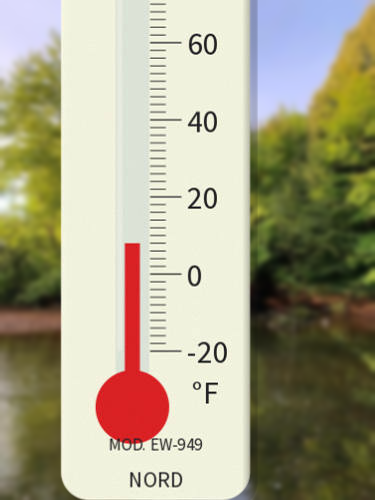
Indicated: 8 (°F)
